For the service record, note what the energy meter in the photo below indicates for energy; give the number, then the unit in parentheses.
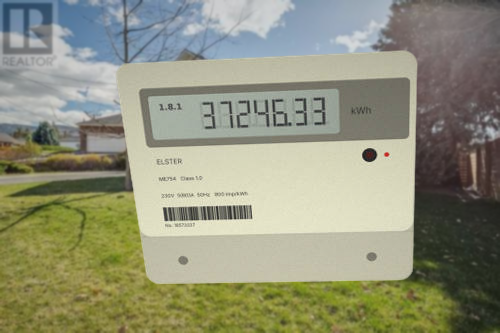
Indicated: 37246.33 (kWh)
